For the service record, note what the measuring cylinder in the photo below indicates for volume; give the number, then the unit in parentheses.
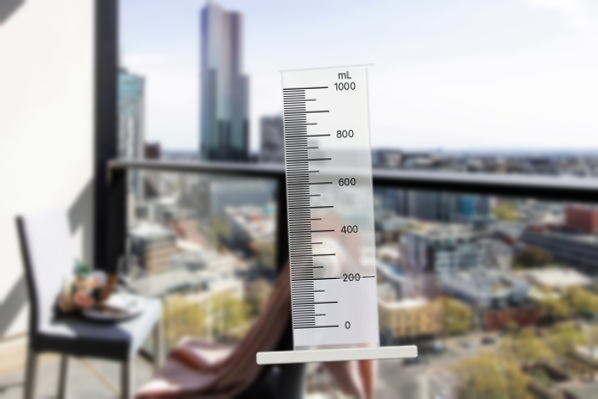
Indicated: 200 (mL)
